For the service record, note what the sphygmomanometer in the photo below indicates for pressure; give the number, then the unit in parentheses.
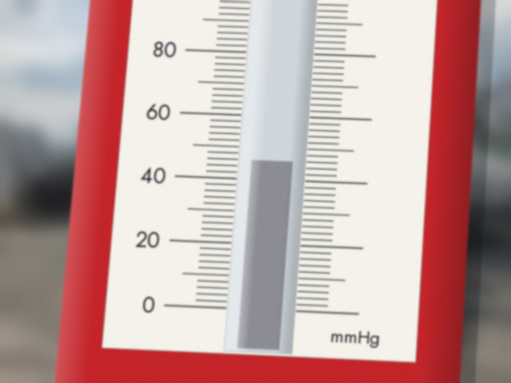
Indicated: 46 (mmHg)
